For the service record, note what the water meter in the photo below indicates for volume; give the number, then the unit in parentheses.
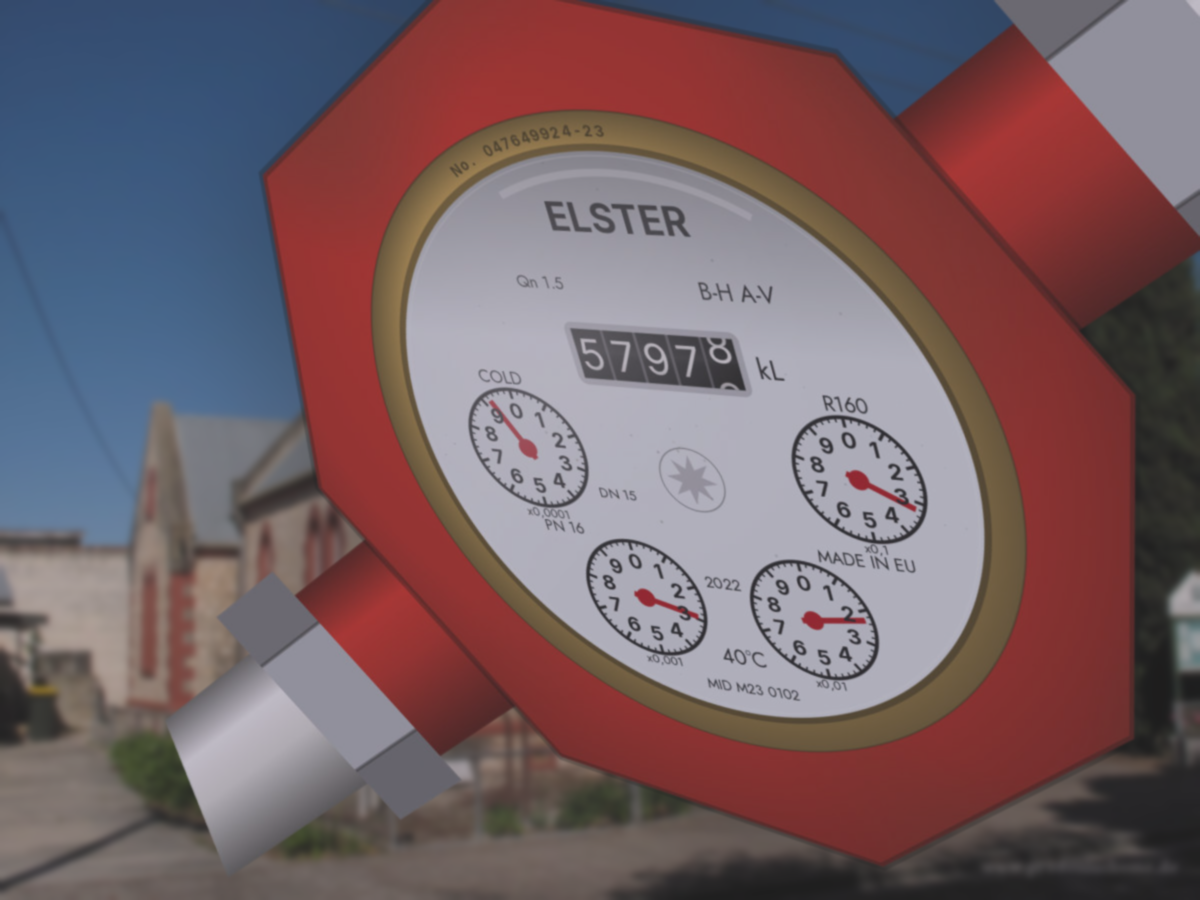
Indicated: 57978.3229 (kL)
